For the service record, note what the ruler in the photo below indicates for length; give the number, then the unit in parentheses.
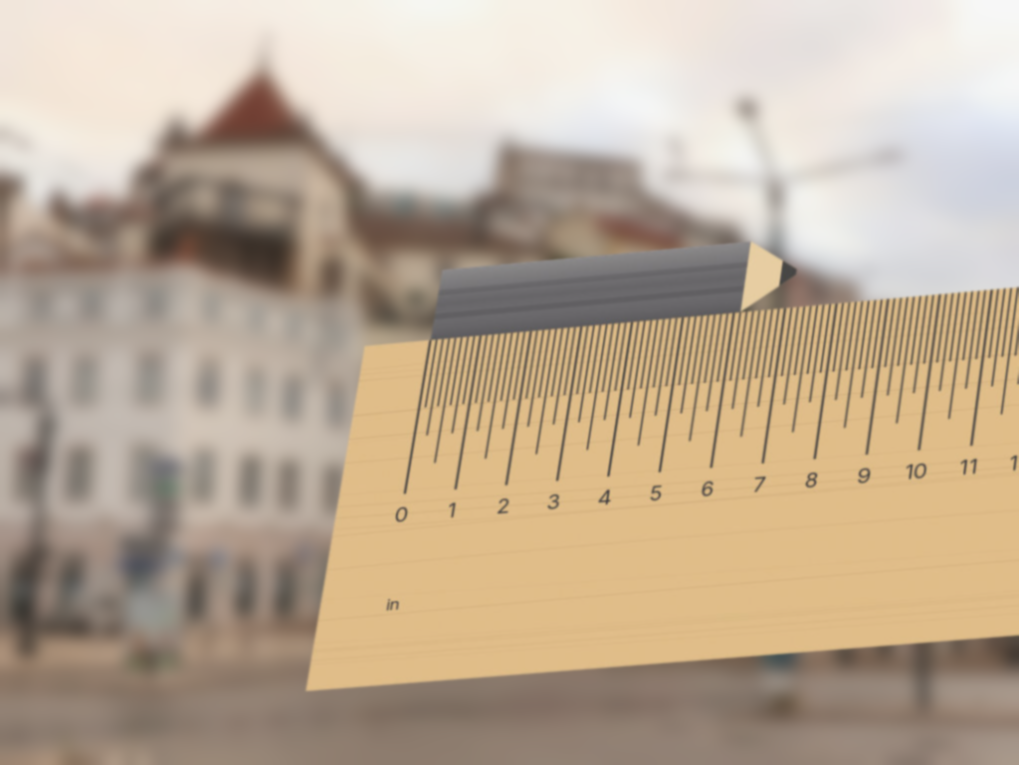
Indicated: 7.125 (in)
